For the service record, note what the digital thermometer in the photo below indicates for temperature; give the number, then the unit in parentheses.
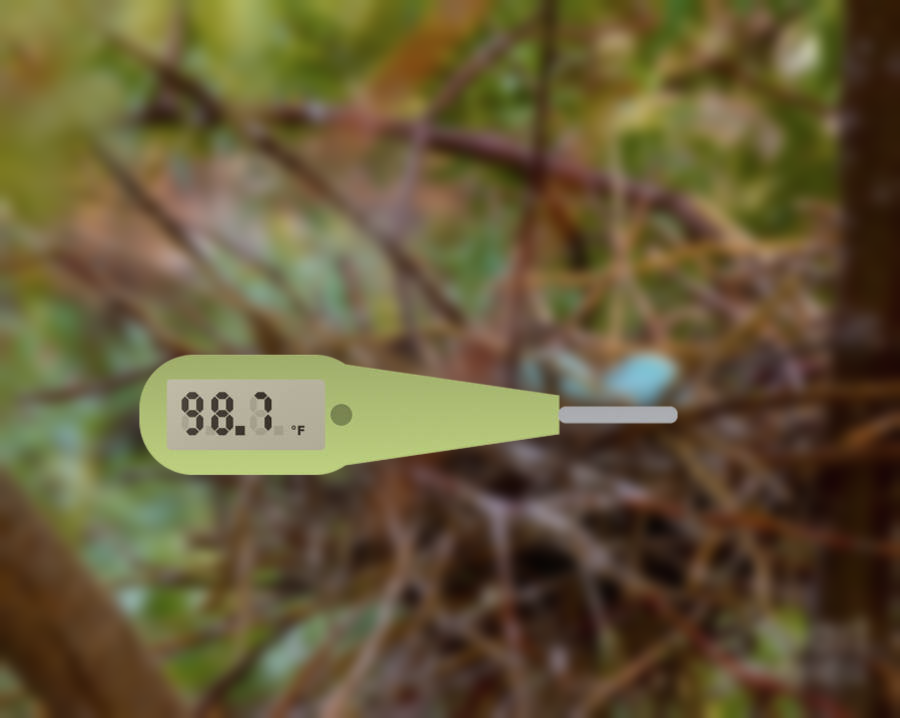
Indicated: 98.7 (°F)
